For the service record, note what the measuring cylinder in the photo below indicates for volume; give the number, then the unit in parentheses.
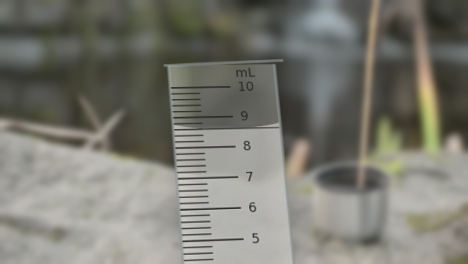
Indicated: 8.6 (mL)
